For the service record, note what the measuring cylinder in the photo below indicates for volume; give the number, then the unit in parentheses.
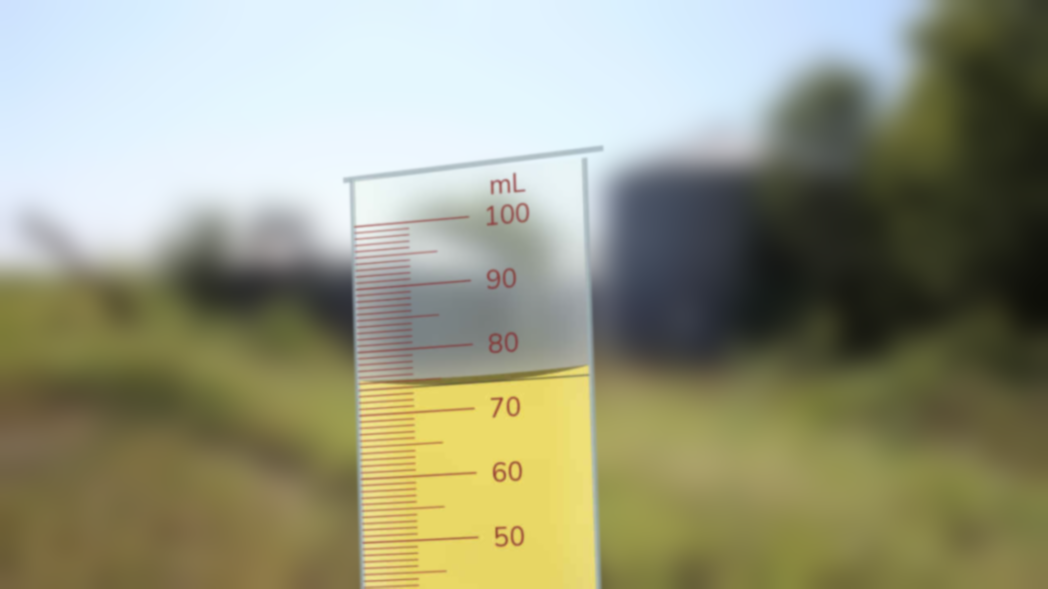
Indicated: 74 (mL)
